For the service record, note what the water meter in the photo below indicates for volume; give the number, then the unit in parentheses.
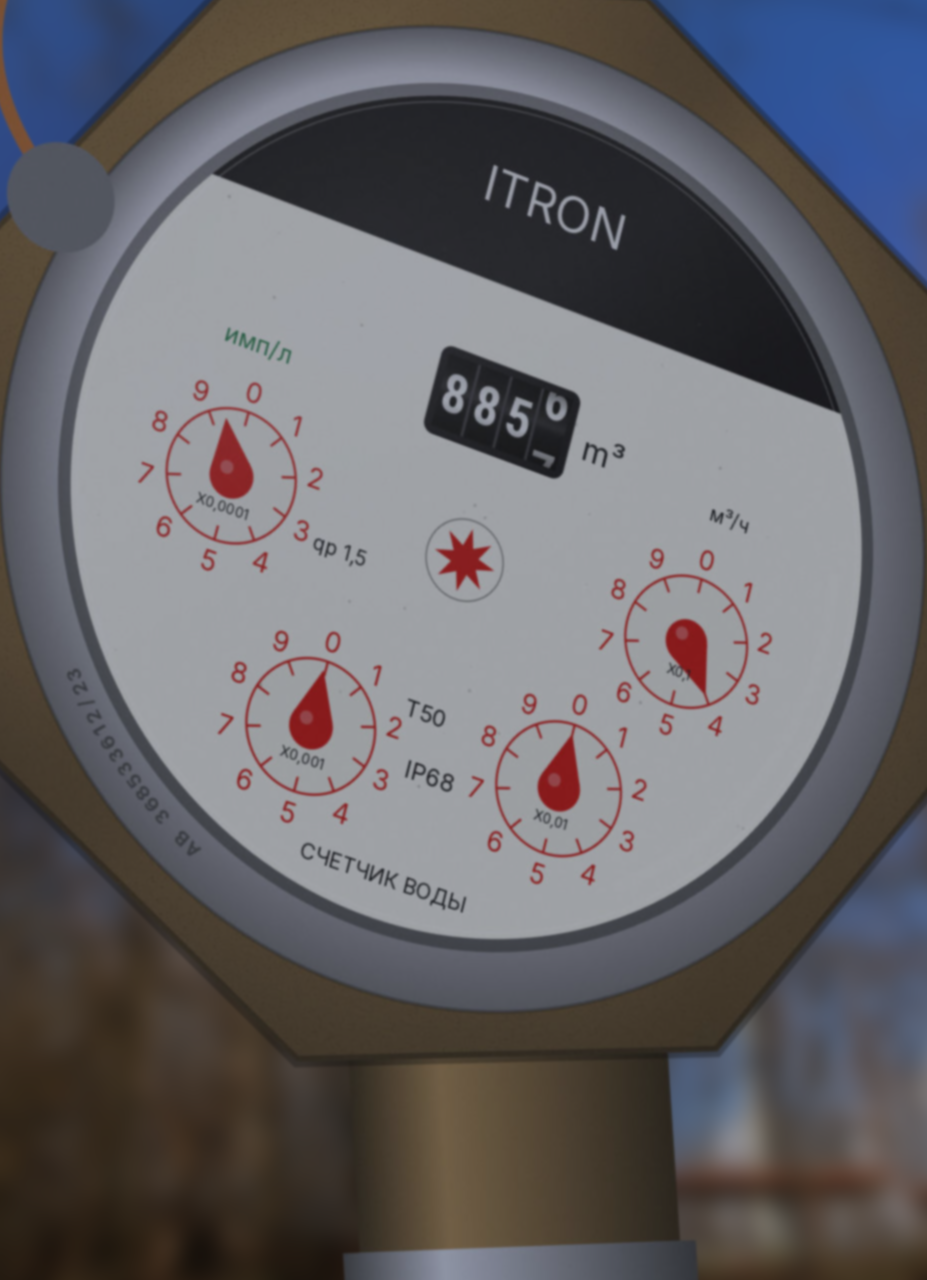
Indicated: 8856.3999 (m³)
